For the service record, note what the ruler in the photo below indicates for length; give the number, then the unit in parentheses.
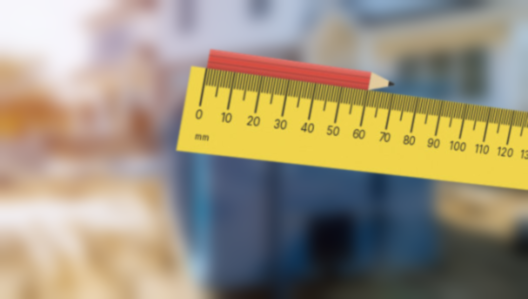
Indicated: 70 (mm)
